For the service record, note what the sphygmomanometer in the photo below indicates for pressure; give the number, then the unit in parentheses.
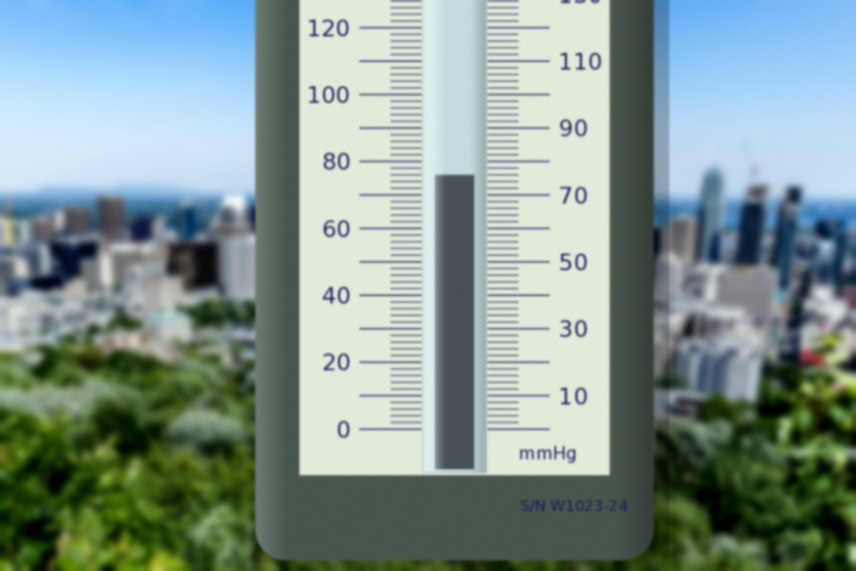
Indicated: 76 (mmHg)
